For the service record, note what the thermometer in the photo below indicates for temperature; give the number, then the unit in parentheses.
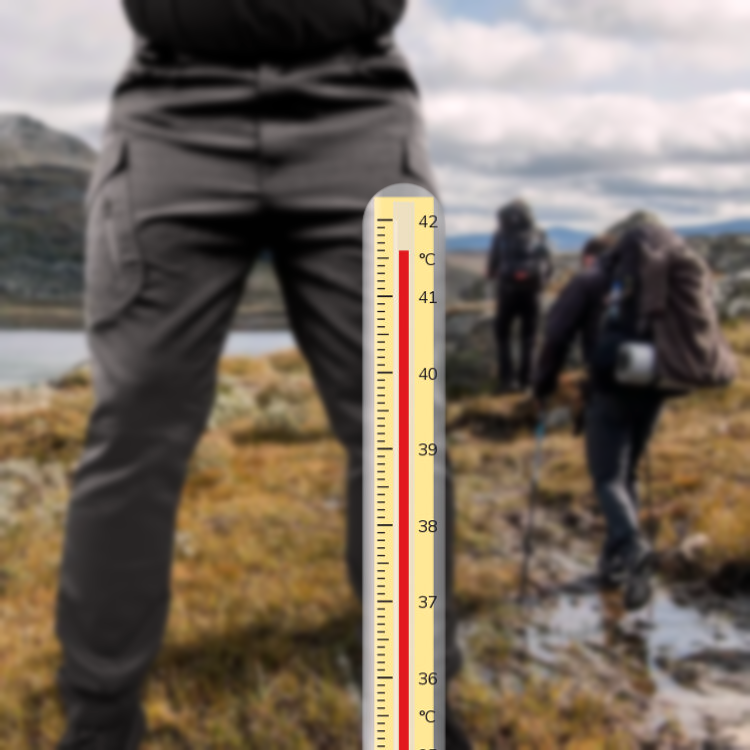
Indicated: 41.6 (°C)
